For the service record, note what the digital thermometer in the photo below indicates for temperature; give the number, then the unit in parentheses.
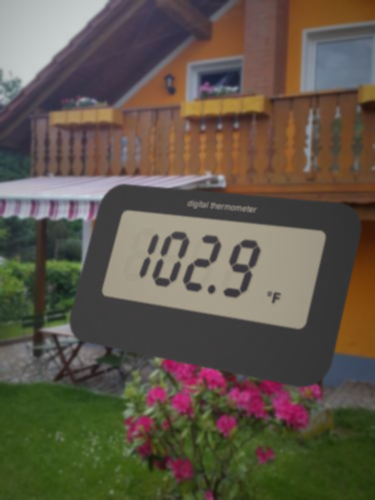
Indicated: 102.9 (°F)
